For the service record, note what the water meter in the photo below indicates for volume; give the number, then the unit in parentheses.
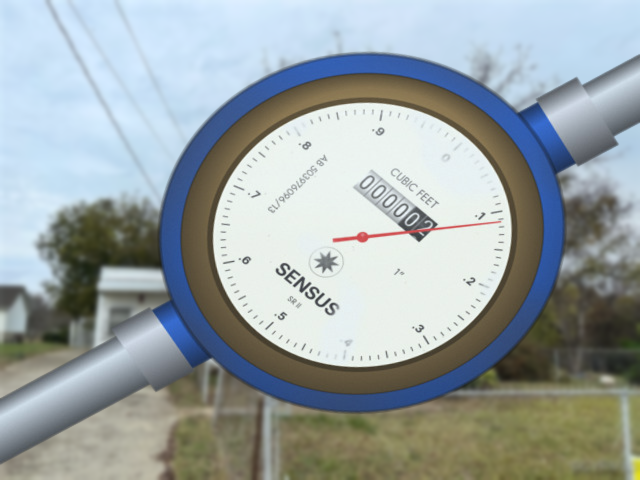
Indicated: 2.11 (ft³)
